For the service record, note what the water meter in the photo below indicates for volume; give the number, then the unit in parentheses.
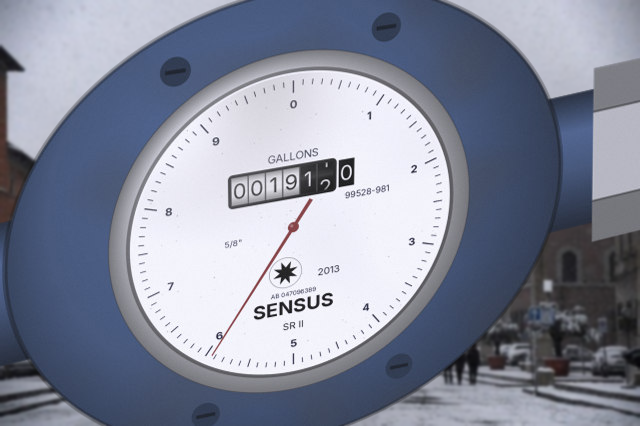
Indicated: 19115.9 (gal)
